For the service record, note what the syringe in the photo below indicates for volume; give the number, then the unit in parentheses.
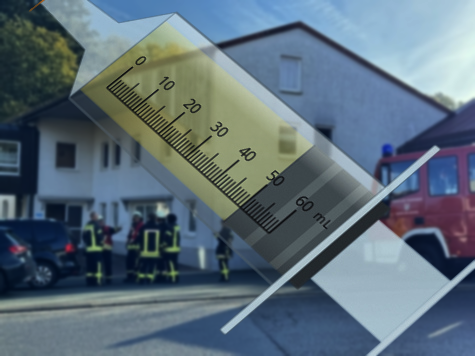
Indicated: 50 (mL)
